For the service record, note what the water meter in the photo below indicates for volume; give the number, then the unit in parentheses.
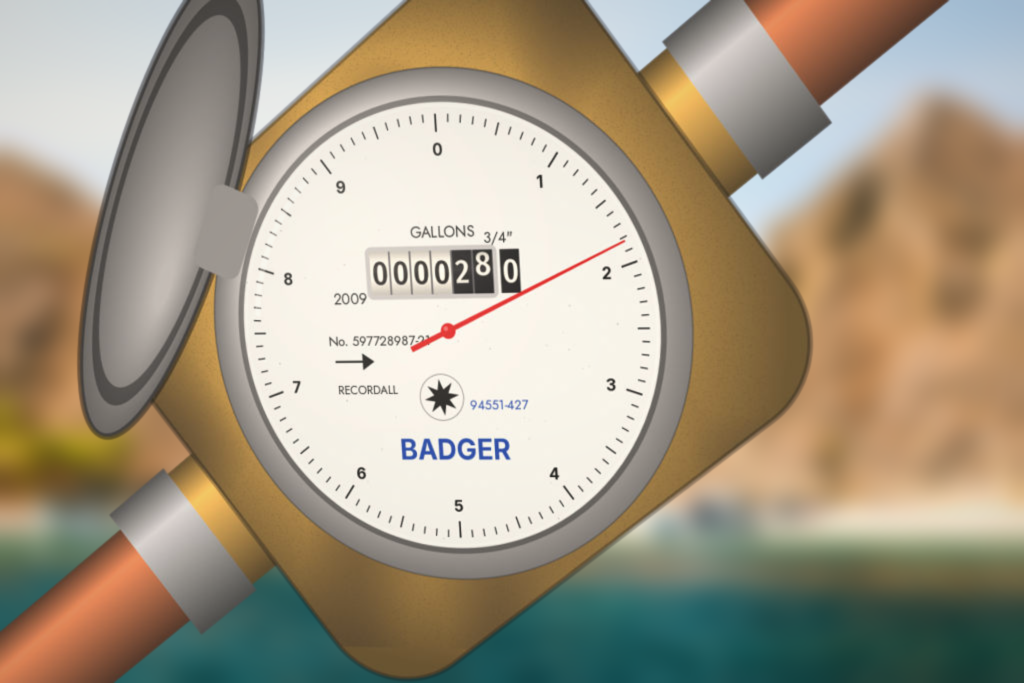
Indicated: 281.8 (gal)
